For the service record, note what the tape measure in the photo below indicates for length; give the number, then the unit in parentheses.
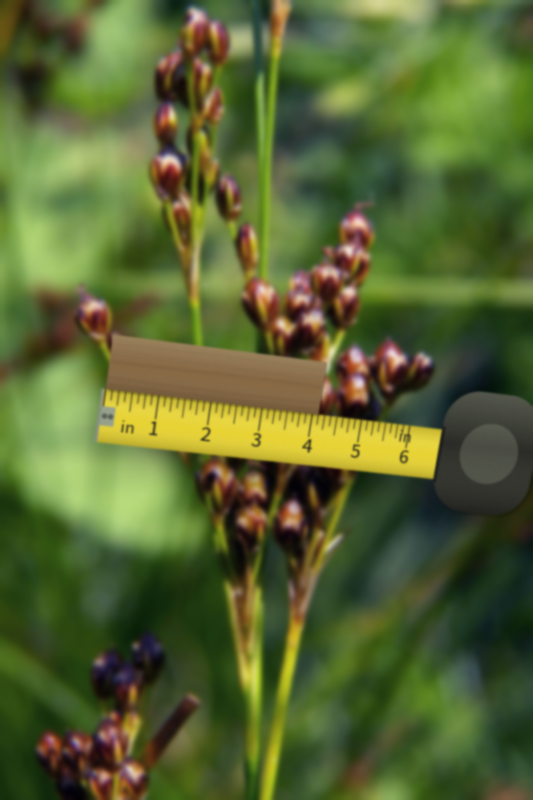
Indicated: 4.125 (in)
